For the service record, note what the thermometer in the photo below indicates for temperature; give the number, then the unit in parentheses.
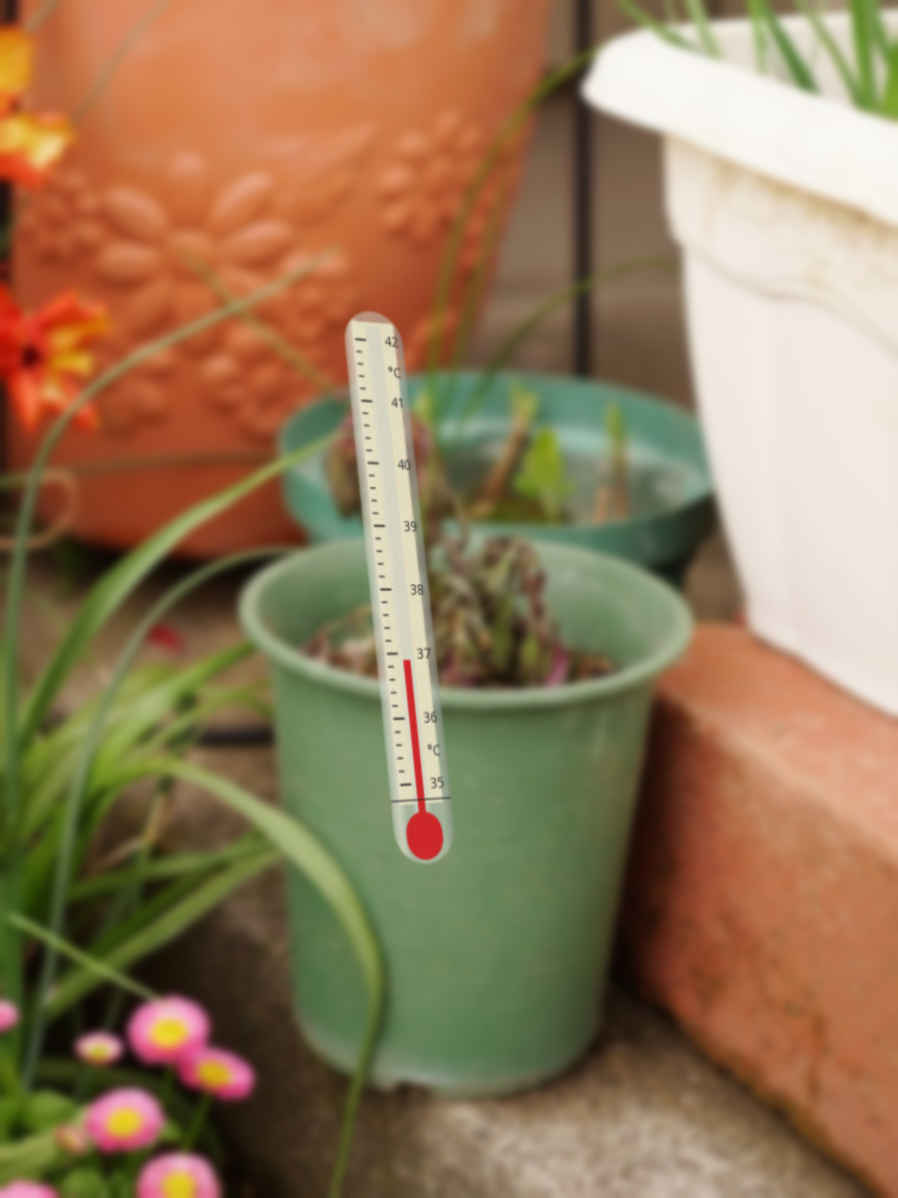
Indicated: 36.9 (°C)
